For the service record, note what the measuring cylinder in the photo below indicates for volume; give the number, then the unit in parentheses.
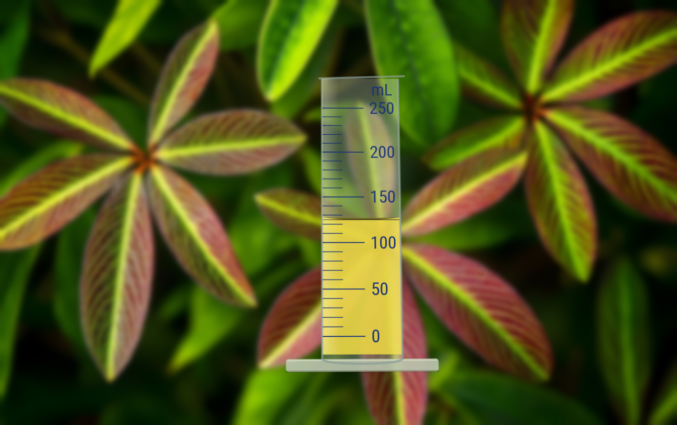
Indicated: 125 (mL)
